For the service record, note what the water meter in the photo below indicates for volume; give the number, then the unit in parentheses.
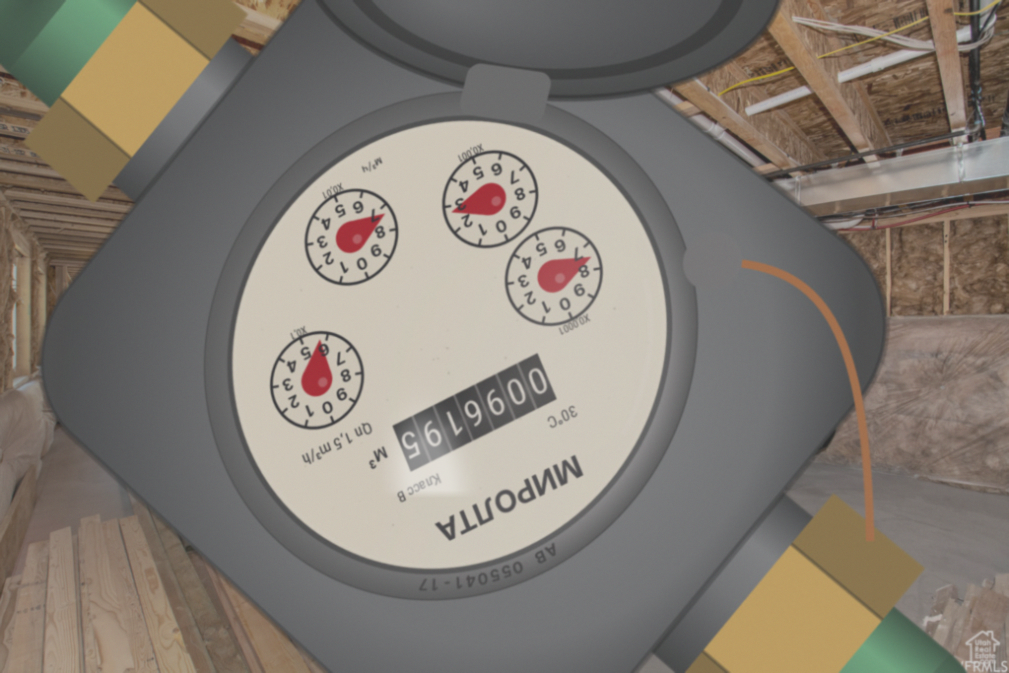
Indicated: 96195.5727 (m³)
